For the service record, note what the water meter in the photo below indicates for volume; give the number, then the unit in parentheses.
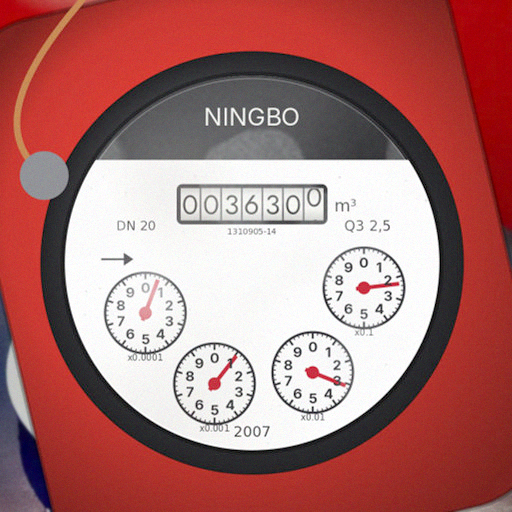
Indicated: 36300.2310 (m³)
